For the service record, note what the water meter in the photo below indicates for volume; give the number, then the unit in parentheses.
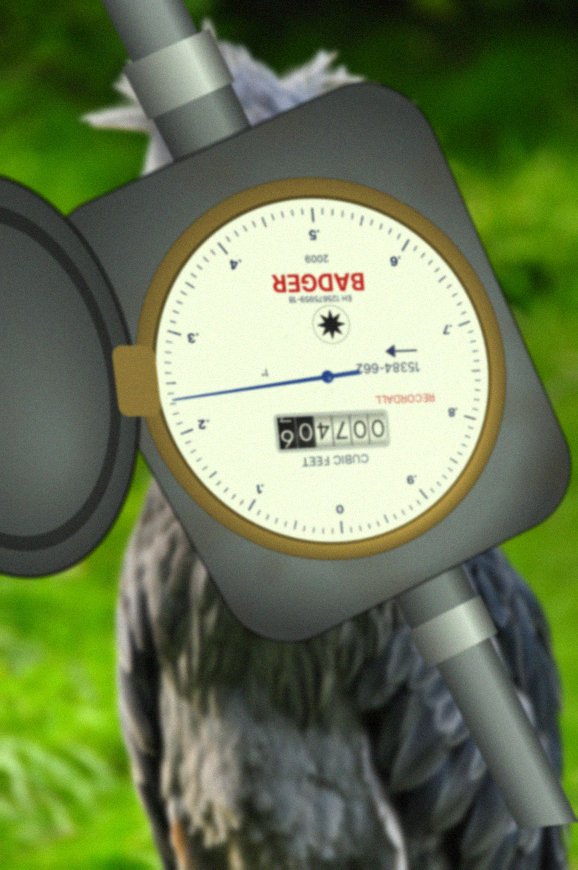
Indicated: 7406.23 (ft³)
